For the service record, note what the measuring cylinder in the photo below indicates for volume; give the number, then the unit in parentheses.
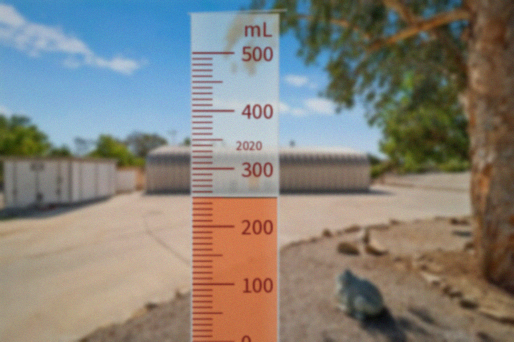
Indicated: 250 (mL)
